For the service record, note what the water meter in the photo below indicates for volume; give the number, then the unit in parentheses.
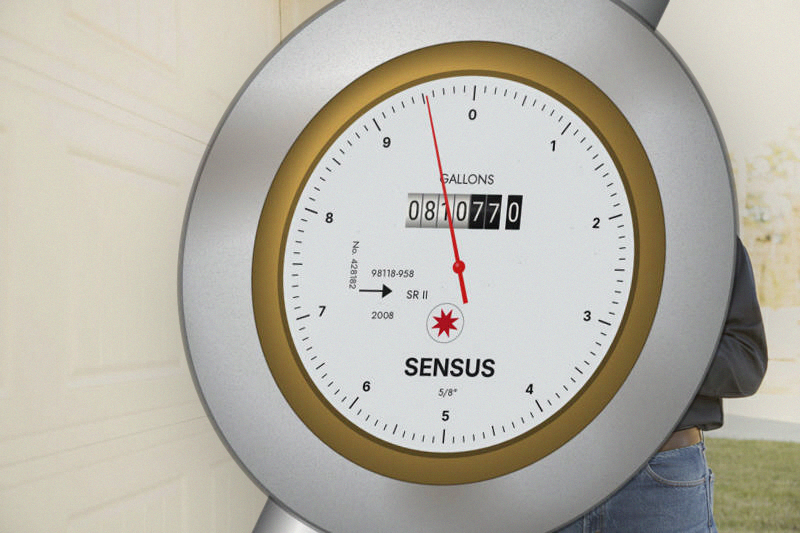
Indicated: 810769.5 (gal)
